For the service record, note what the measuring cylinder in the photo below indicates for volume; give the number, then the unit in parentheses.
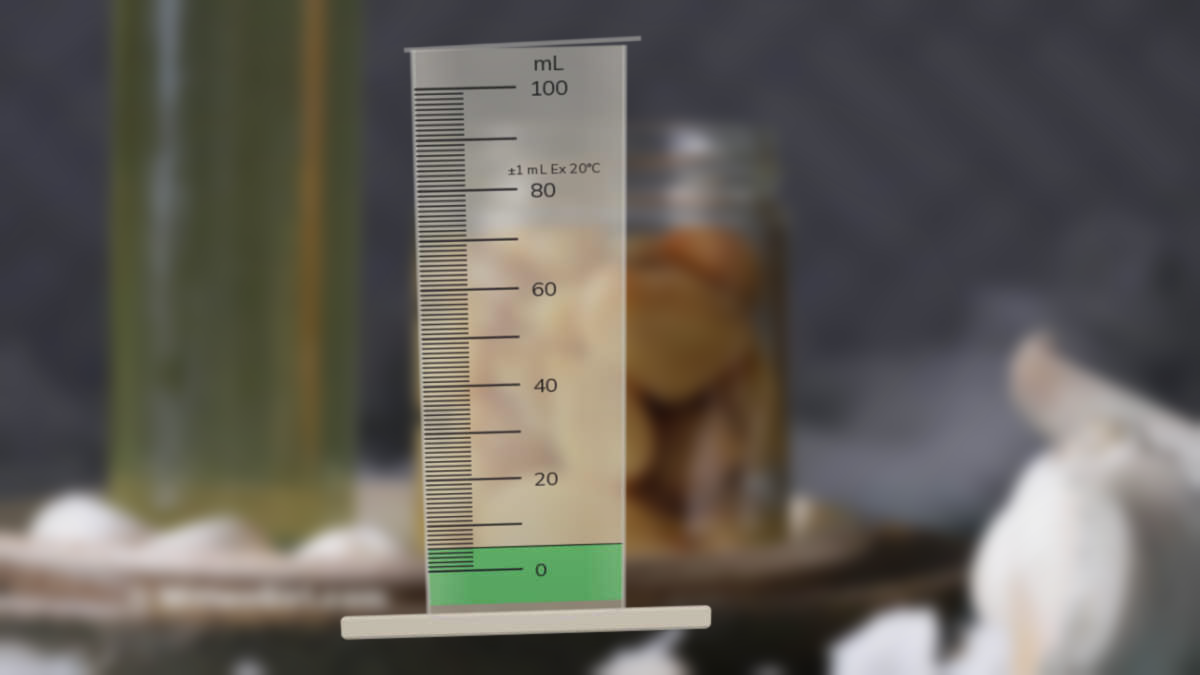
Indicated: 5 (mL)
